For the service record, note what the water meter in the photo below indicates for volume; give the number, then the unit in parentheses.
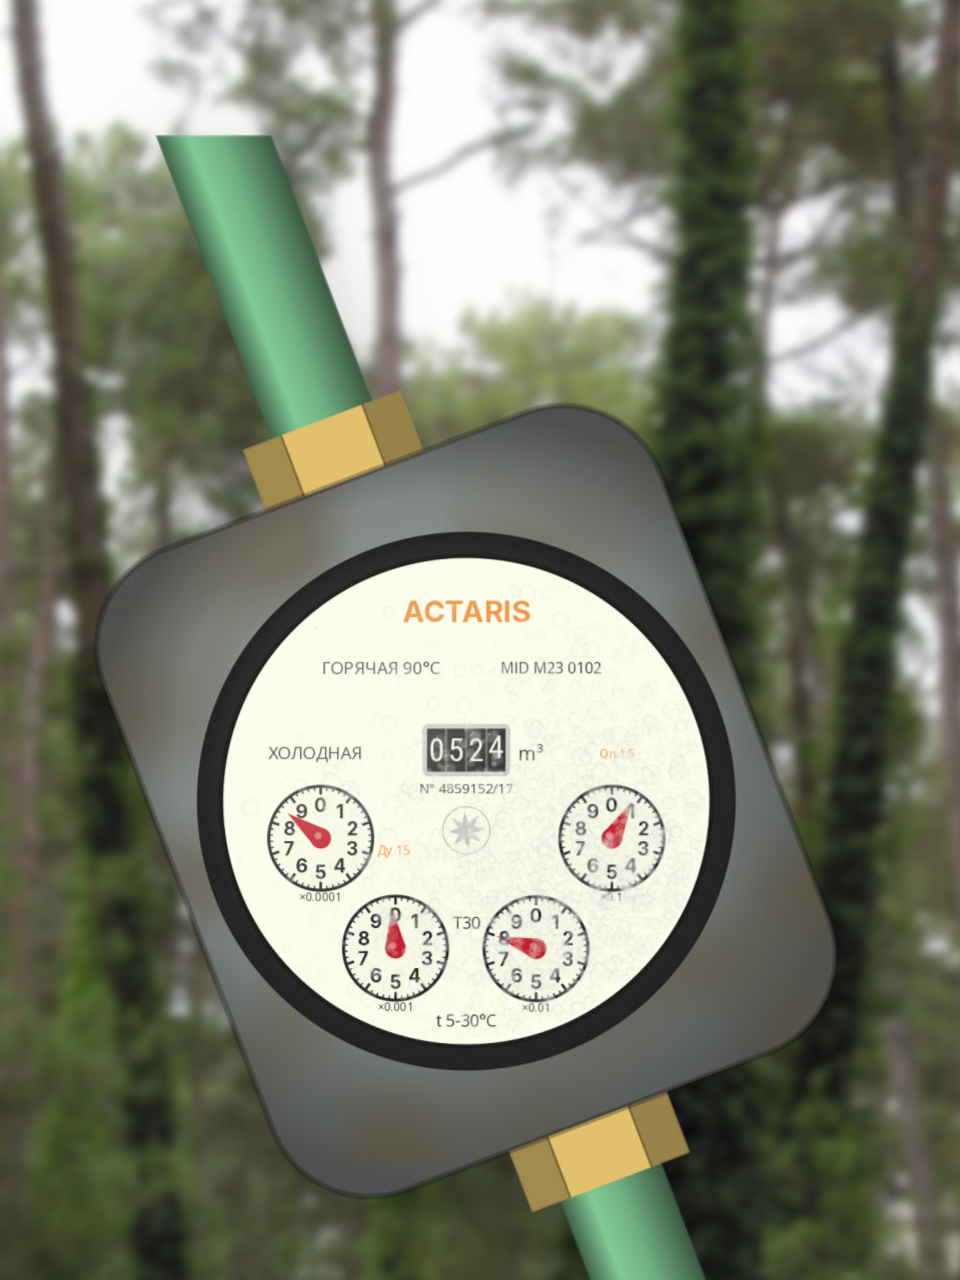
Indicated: 524.0798 (m³)
